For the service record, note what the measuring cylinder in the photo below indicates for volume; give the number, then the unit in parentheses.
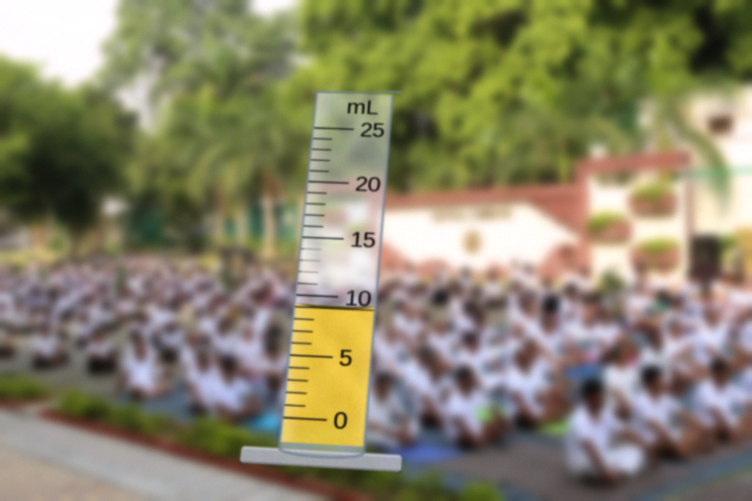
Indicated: 9 (mL)
